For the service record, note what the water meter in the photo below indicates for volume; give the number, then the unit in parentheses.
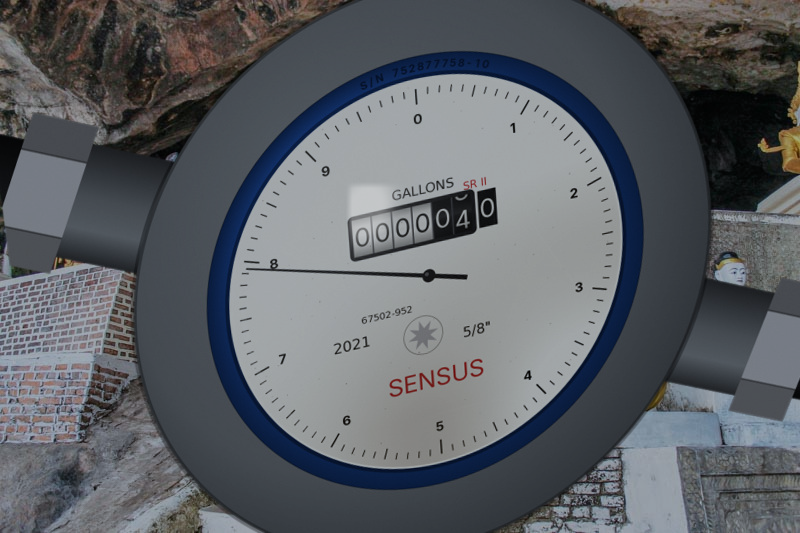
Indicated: 37.9 (gal)
